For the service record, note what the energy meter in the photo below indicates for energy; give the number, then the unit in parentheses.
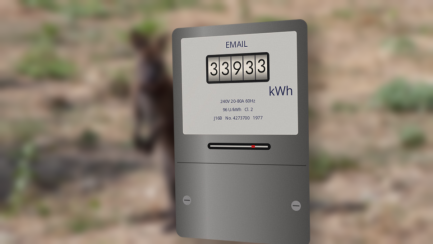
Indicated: 33933 (kWh)
